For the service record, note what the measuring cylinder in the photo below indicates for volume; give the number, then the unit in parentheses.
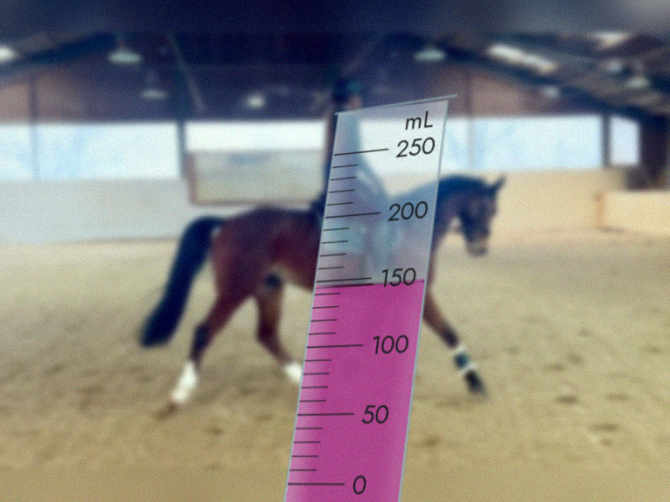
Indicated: 145 (mL)
